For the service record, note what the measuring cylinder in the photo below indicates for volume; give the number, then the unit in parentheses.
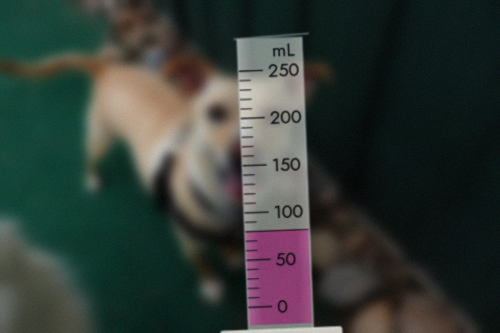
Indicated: 80 (mL)
